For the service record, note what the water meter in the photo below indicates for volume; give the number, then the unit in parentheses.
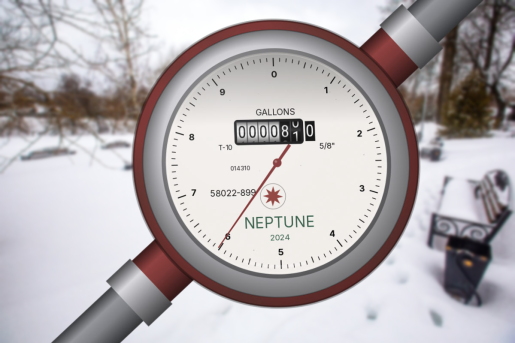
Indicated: 806.0 (gal)
